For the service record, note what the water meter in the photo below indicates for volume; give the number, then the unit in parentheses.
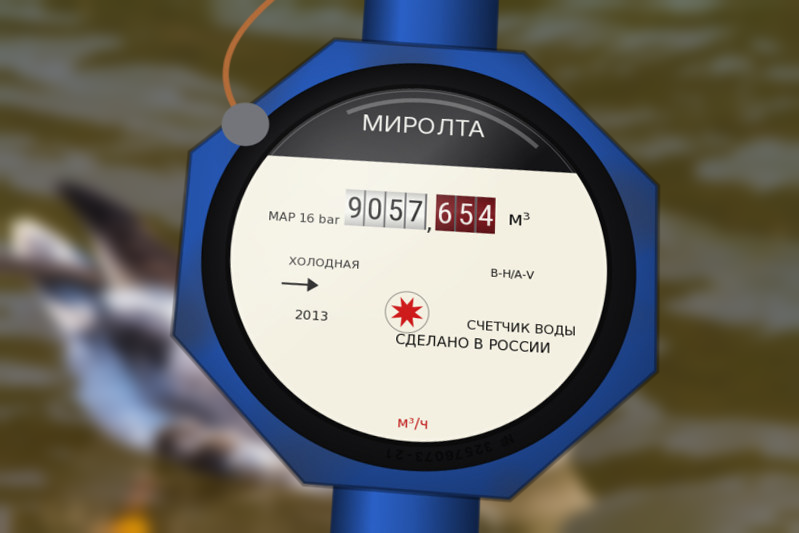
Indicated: 9057.654 (m³)
